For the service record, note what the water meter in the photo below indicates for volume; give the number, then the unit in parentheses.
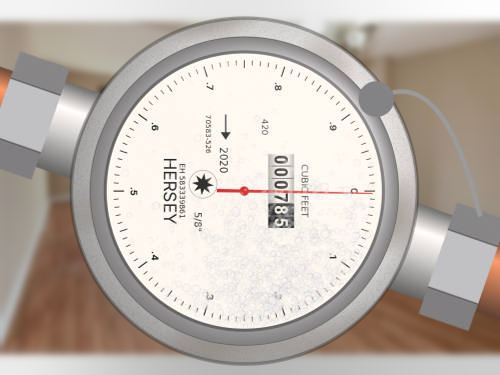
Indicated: 785.00 (ft³)
